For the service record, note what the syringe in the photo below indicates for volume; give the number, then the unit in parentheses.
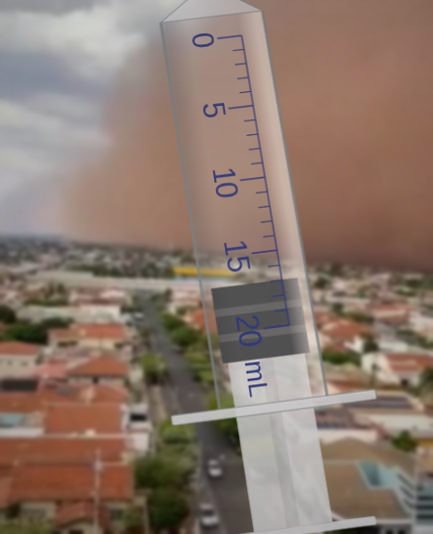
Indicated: 17 (mL)
